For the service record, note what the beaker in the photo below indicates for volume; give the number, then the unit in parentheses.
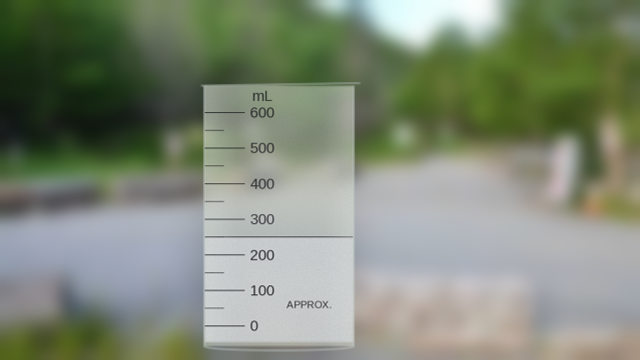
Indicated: 250 (mL)
